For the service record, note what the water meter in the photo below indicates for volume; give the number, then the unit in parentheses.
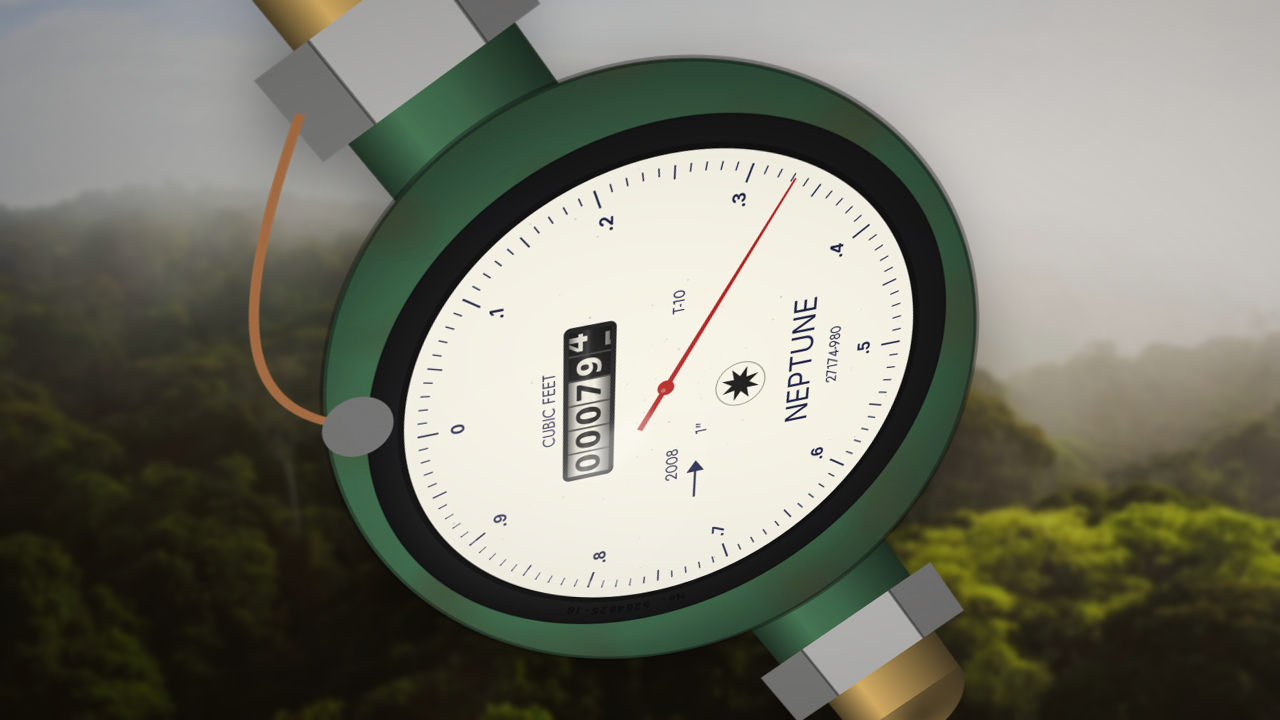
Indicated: 794.33 (ft³)
